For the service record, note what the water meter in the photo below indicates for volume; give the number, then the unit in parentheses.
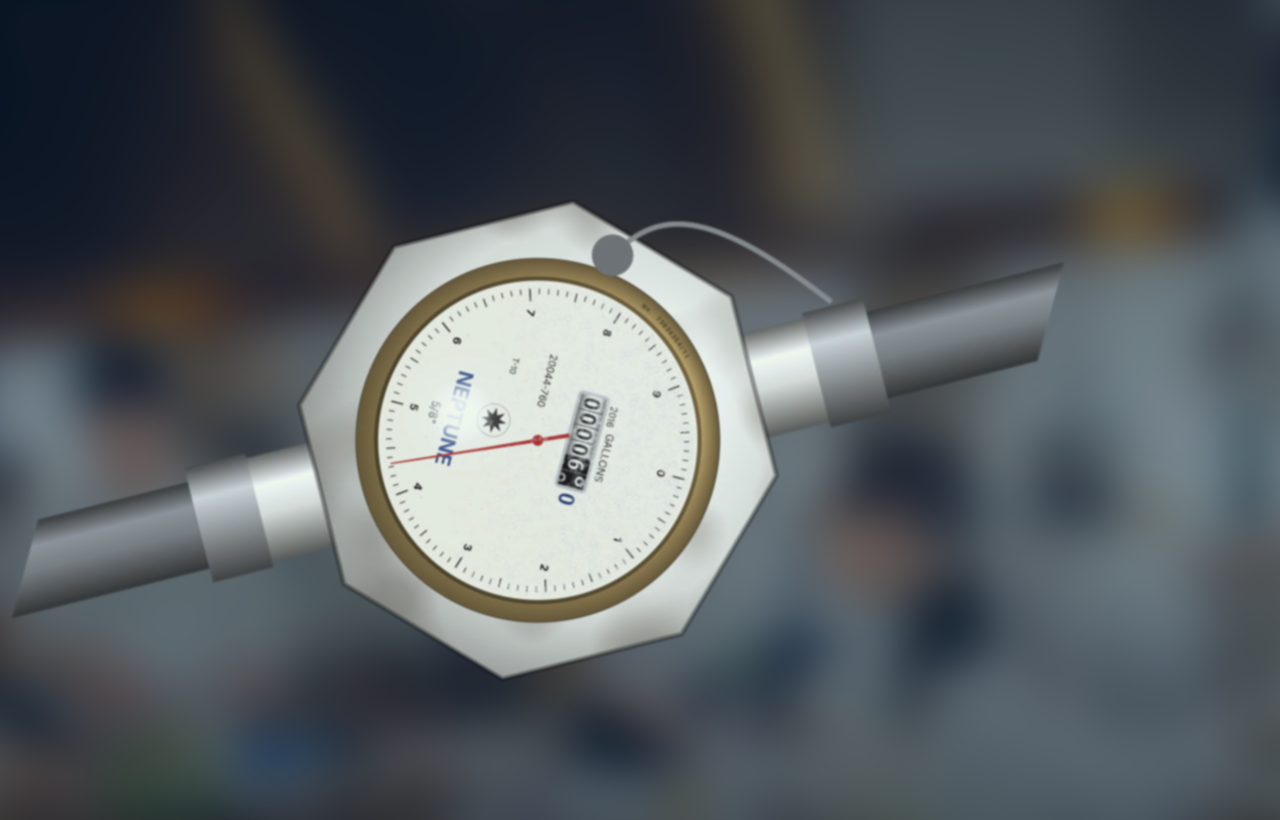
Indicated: 684.3 (gal)
